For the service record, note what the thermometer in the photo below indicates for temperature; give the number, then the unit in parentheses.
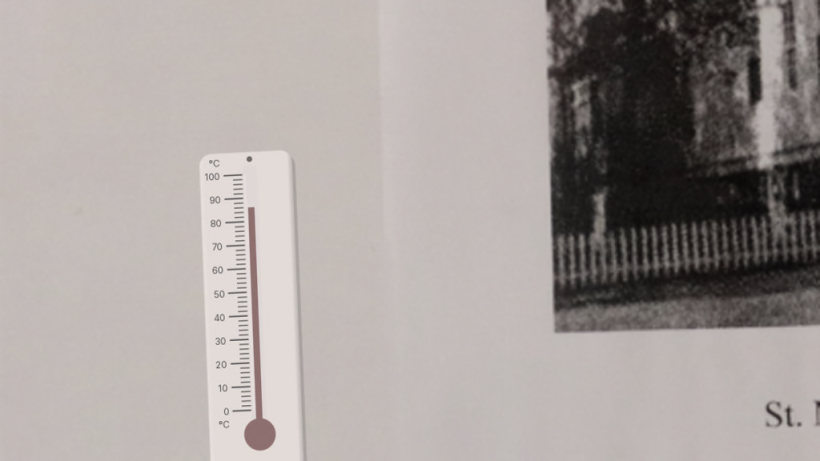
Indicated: 86 (°C)
